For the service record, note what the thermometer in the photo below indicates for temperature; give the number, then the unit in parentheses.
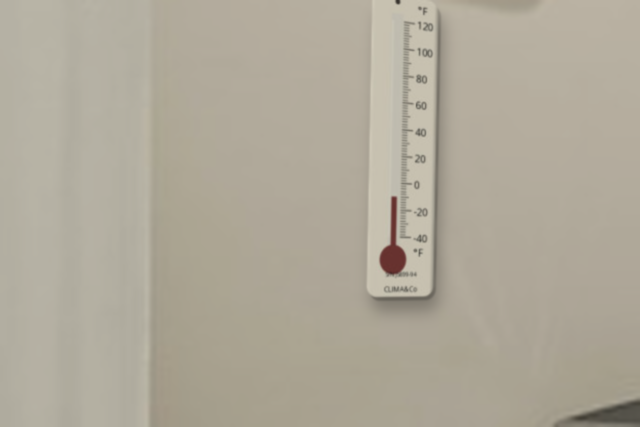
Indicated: -10 (°F)
